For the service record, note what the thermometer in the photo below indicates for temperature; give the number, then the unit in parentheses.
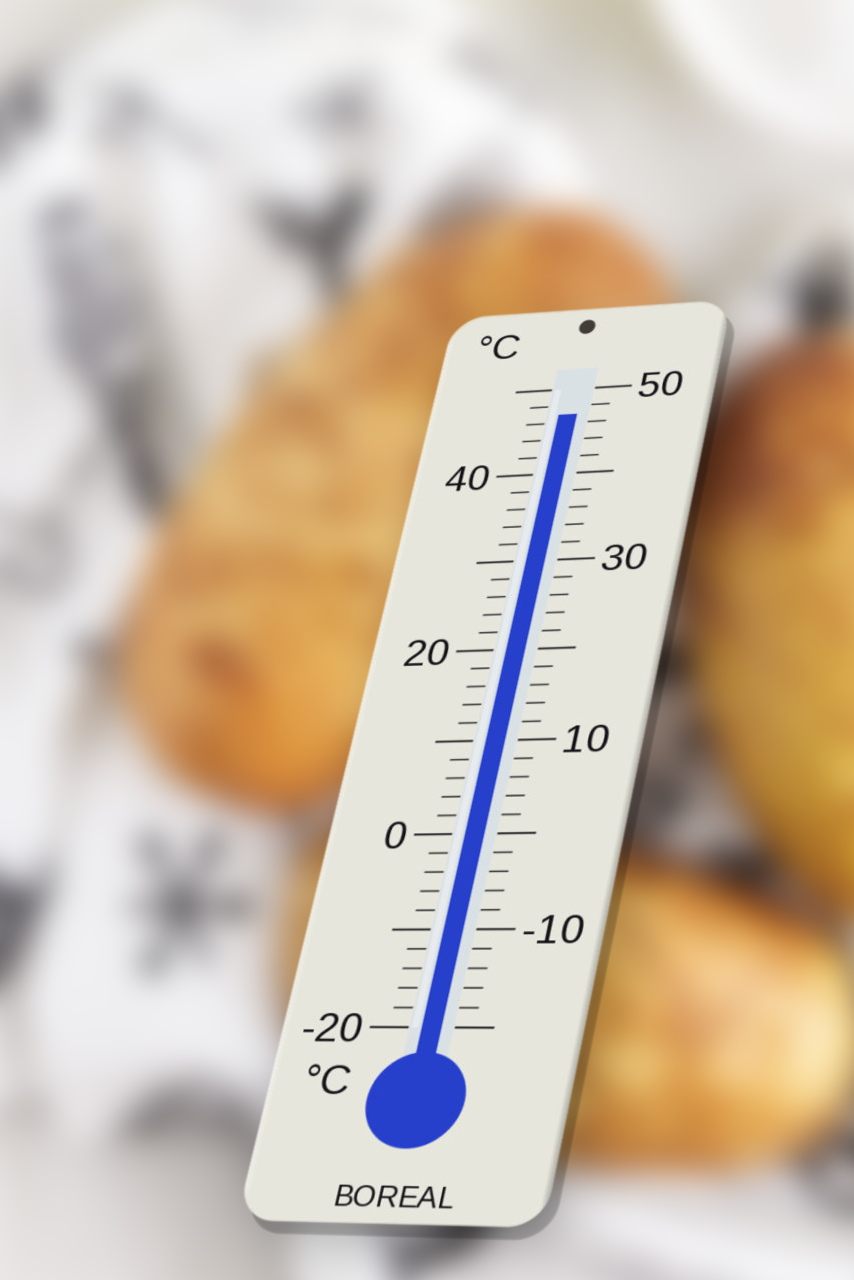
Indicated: 47 (°C)
